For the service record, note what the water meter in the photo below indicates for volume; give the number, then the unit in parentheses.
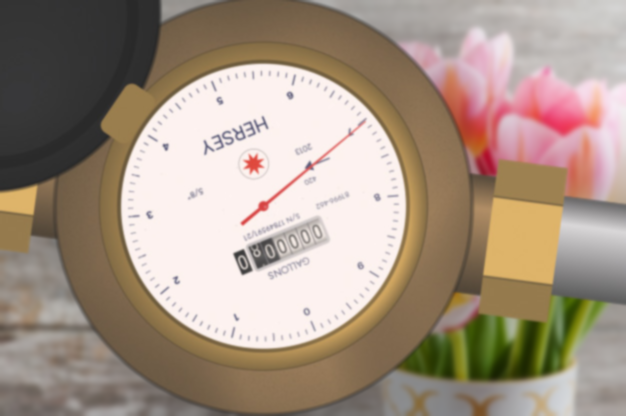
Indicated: 77.0 (gal)
